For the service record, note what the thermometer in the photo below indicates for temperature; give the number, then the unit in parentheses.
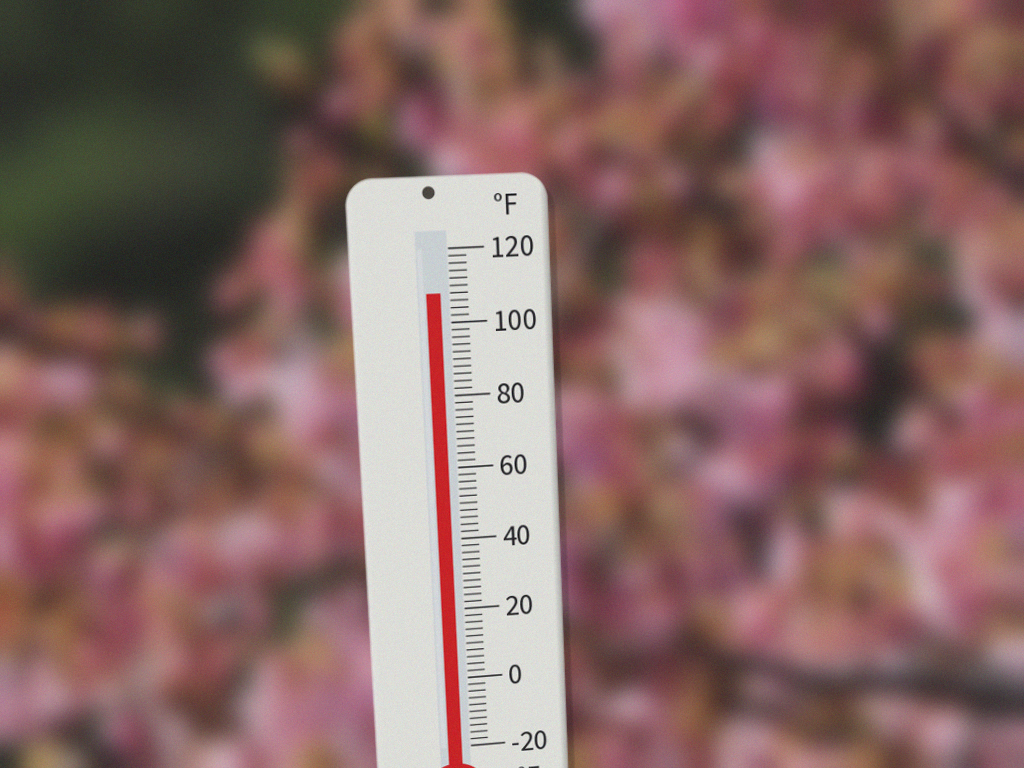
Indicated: 108 (°F)
